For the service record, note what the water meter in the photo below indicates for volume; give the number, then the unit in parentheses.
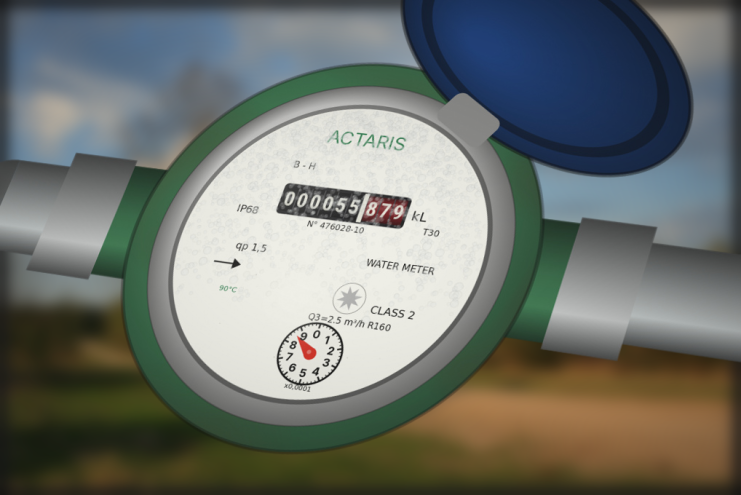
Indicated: 55.8798 (kL)
